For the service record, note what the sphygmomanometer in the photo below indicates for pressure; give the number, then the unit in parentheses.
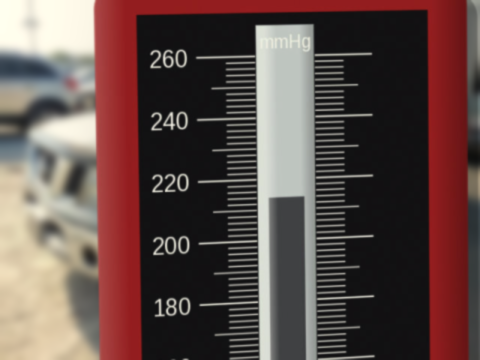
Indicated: 214 (mmHg)
